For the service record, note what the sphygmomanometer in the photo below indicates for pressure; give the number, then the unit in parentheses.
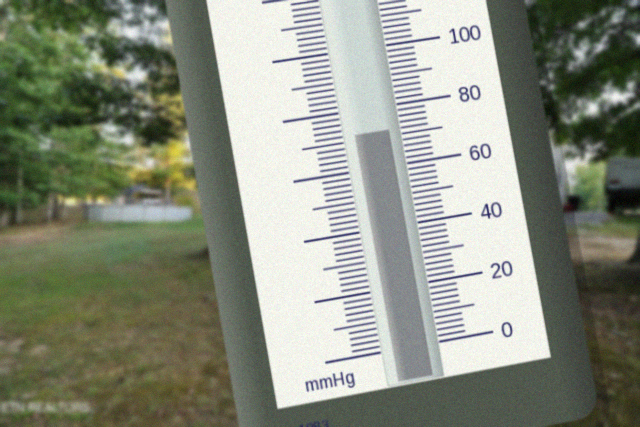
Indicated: 72 (mmHg)
